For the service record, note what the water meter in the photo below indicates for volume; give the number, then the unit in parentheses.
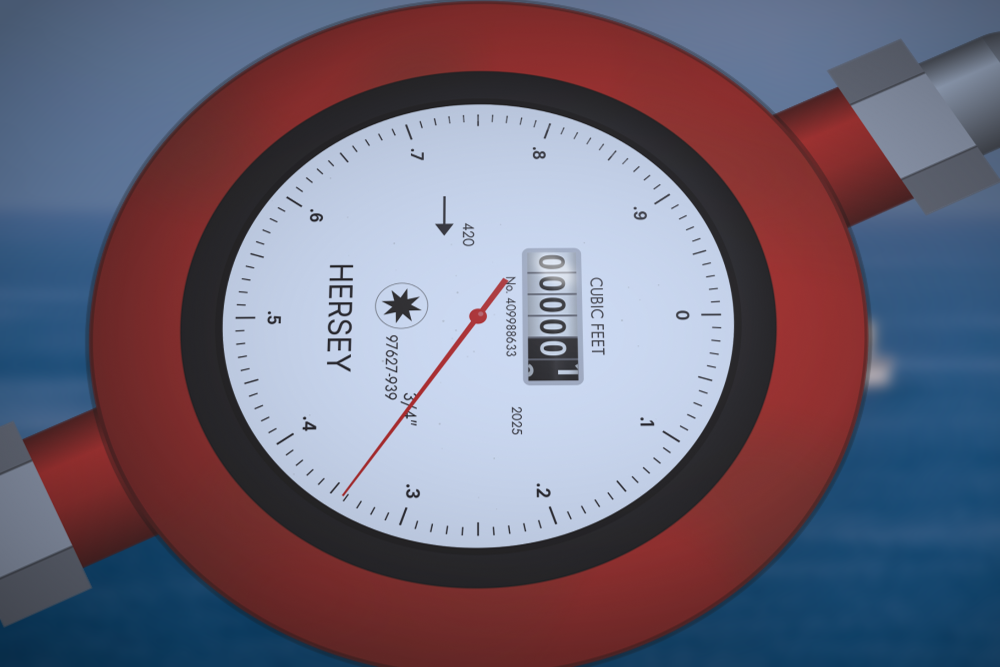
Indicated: 1.34 (ft³)
